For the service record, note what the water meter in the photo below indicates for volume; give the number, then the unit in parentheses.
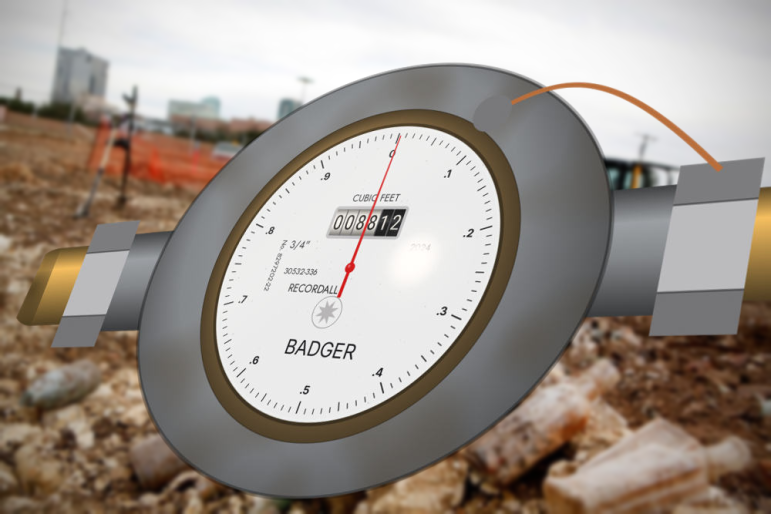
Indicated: 8812.00 (ft³)
